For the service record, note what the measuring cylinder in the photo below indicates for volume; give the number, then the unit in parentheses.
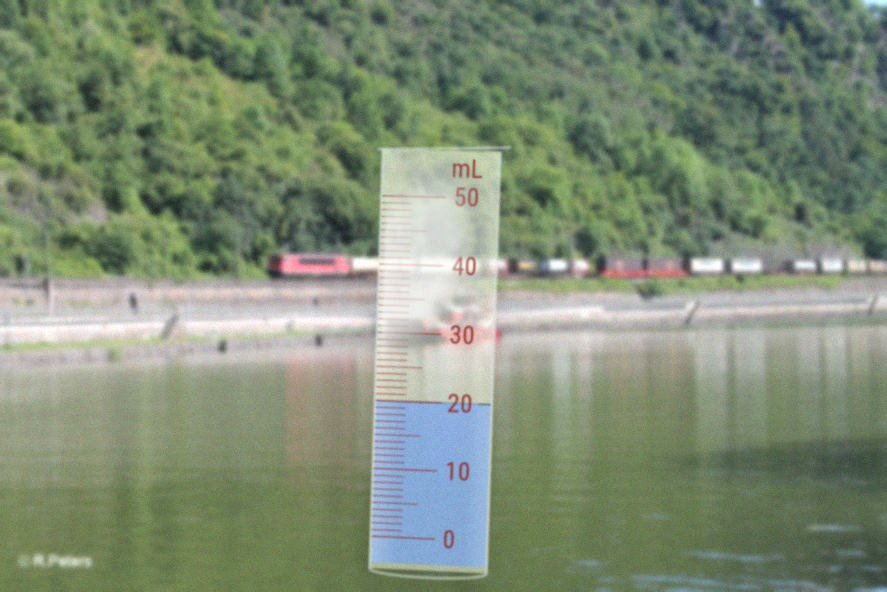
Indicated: 20 (mL)
